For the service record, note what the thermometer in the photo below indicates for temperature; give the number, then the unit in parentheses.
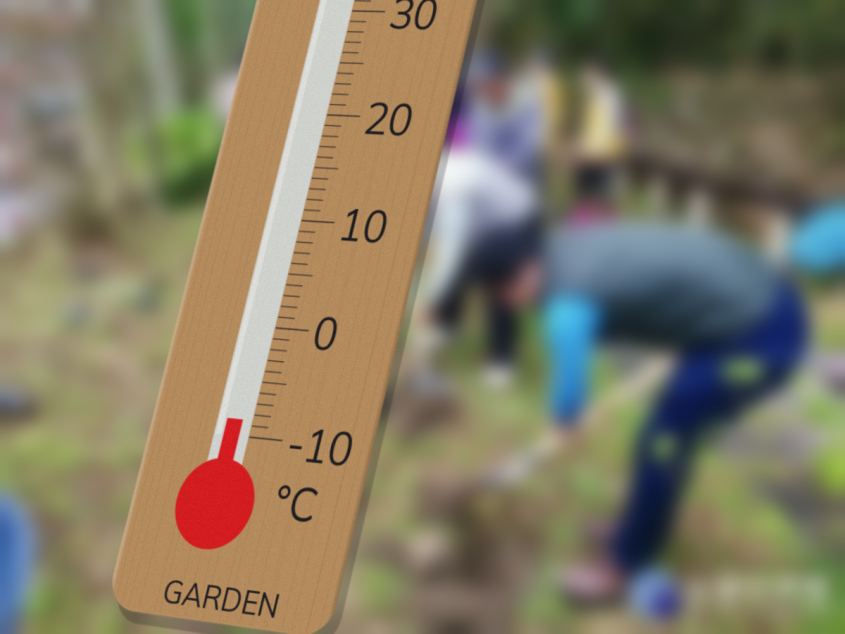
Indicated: -8.5 (°C)
